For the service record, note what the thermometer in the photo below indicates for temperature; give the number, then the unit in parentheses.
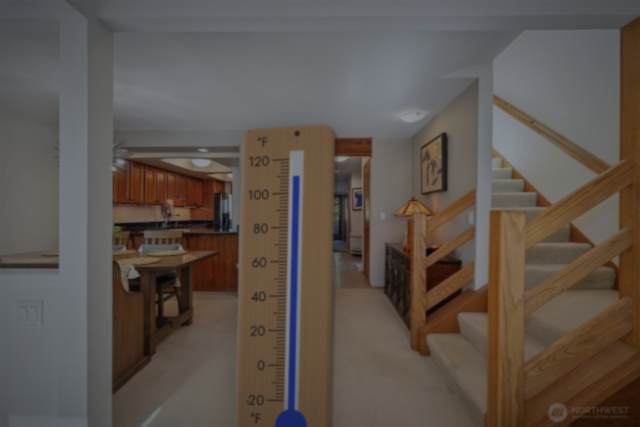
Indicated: 110 (°F)
